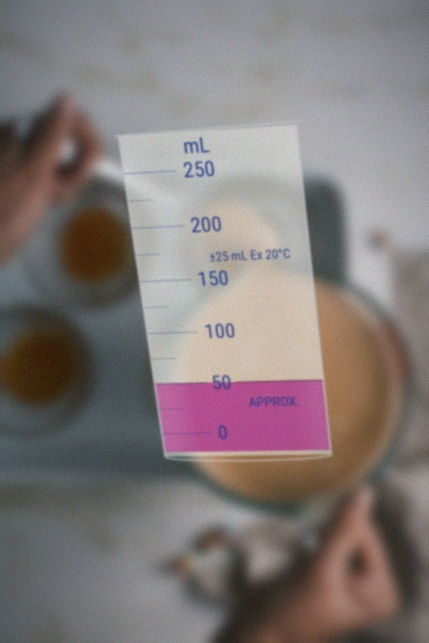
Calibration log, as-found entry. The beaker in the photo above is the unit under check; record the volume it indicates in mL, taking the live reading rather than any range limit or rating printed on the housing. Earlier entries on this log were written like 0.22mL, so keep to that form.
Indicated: 50mL
